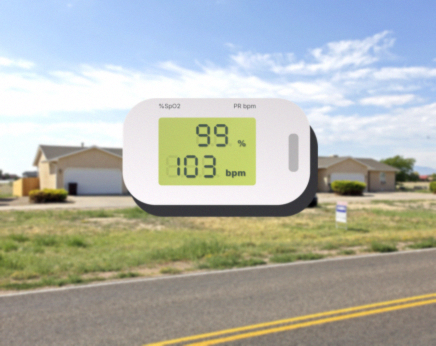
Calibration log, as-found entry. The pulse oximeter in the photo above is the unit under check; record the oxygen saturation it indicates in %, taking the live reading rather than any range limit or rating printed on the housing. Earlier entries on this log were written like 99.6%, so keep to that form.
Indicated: 99%
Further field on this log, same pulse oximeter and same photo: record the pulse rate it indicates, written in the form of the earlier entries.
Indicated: 103bpm
